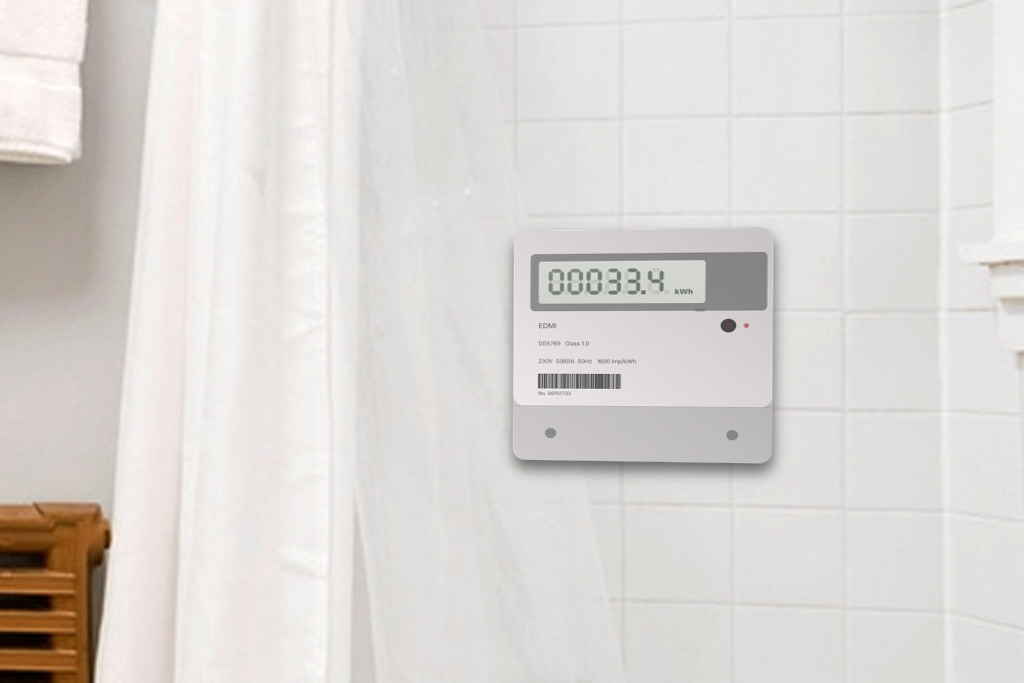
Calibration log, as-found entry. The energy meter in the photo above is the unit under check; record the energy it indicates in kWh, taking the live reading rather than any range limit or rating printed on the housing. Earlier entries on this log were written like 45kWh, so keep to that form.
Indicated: 33.4kWh
